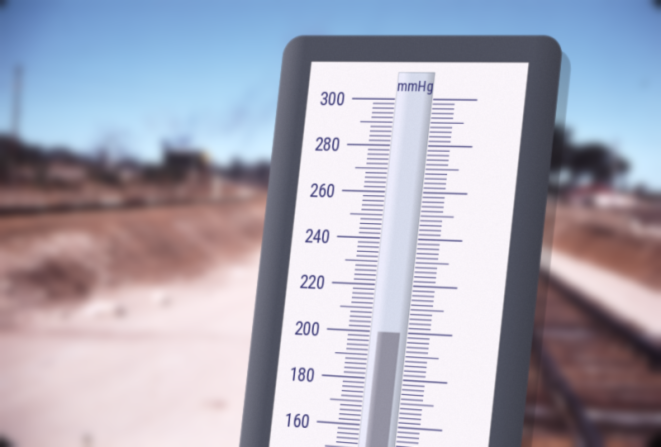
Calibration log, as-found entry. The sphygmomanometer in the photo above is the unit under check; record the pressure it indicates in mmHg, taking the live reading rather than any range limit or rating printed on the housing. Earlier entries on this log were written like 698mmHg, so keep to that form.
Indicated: 200mmHg
